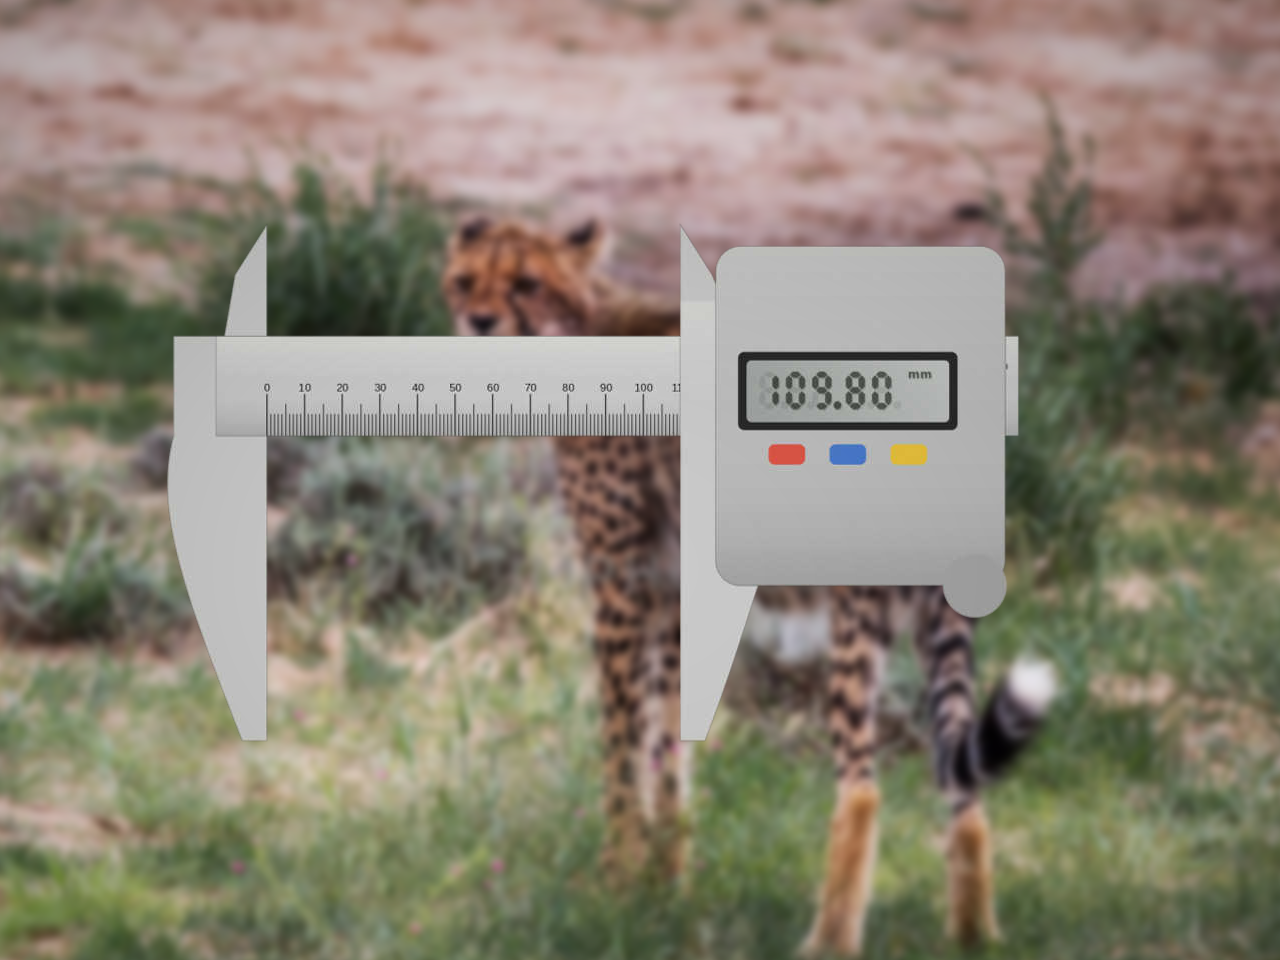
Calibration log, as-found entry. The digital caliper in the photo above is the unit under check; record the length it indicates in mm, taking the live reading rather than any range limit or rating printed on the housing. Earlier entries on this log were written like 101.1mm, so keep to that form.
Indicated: 109.80mm
